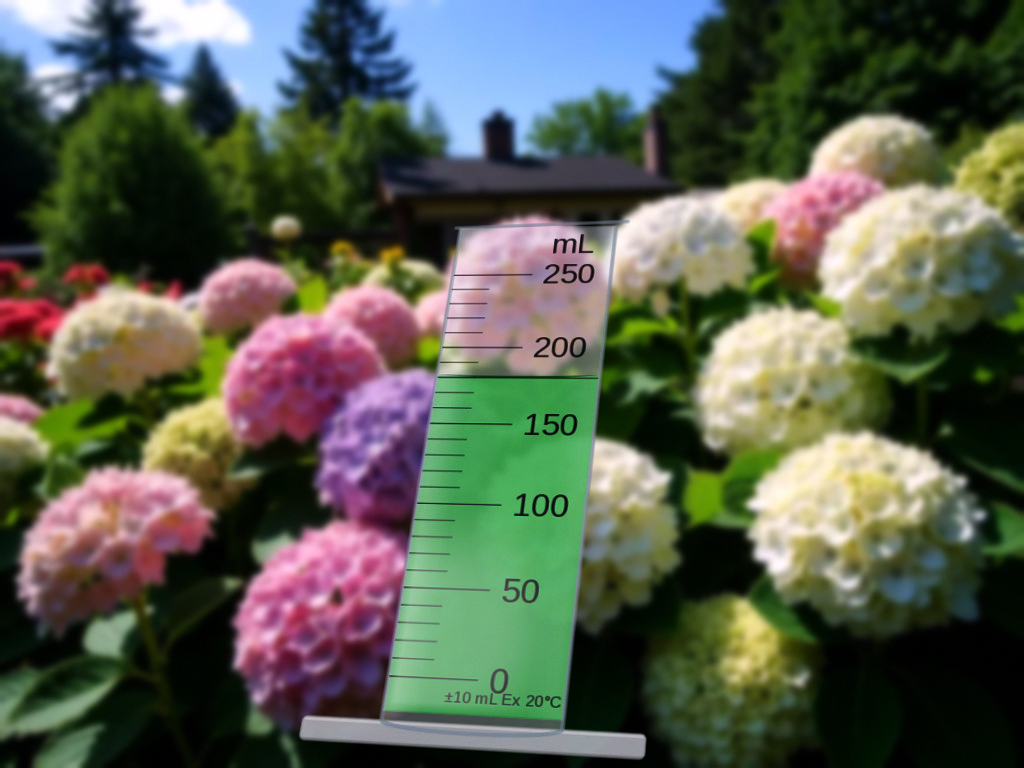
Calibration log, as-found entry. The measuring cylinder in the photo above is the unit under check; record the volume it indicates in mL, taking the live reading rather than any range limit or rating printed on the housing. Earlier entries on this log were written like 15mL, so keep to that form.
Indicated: 180mL
